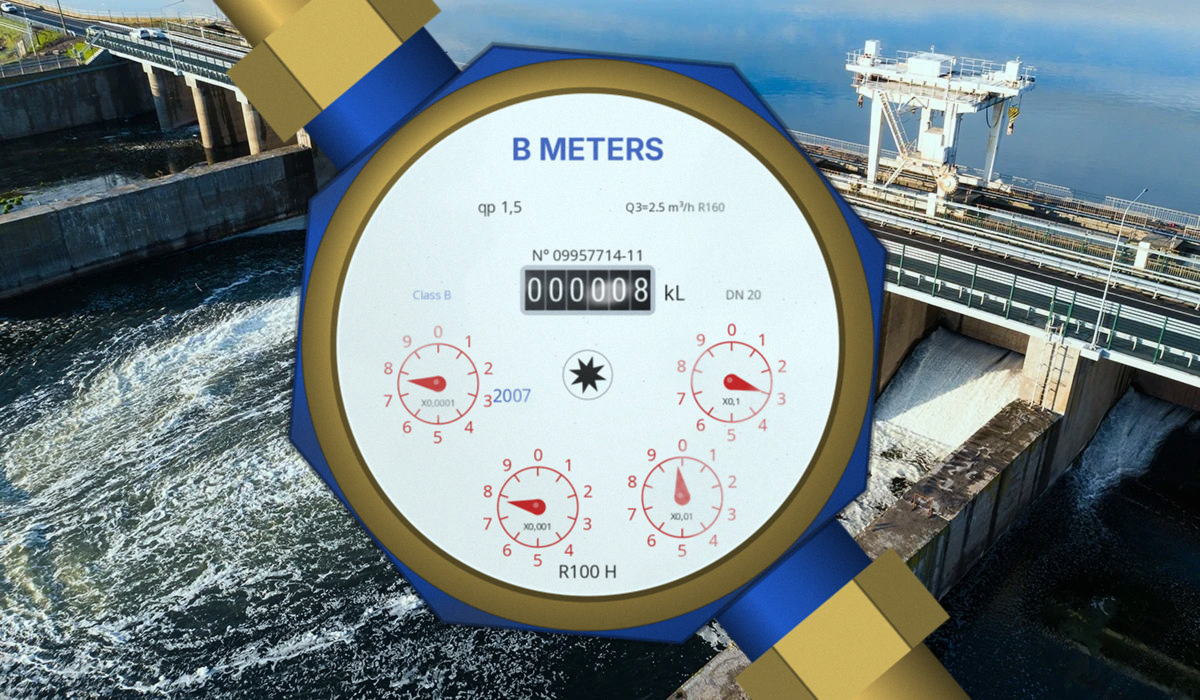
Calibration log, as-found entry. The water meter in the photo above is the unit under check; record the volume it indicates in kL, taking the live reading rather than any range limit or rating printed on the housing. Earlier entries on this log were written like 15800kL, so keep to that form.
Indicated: 8.2977kL
